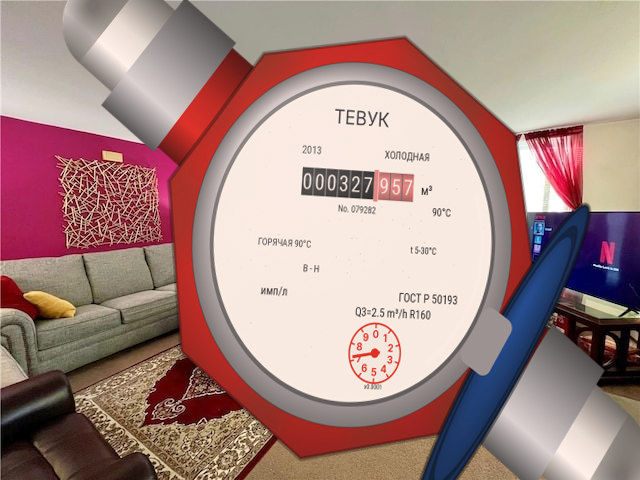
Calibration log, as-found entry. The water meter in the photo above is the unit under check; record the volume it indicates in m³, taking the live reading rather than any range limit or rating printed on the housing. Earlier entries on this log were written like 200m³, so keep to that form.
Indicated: 327.9577m³
